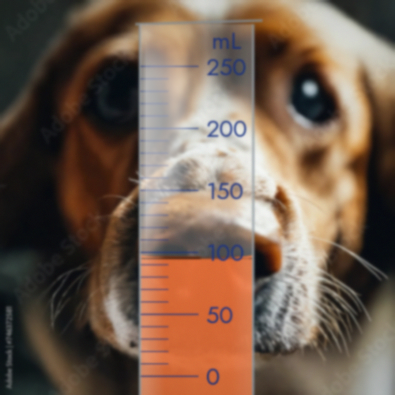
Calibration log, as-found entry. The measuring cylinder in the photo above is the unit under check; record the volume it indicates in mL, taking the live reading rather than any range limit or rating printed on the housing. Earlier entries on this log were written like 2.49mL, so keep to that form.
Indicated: 95mL
